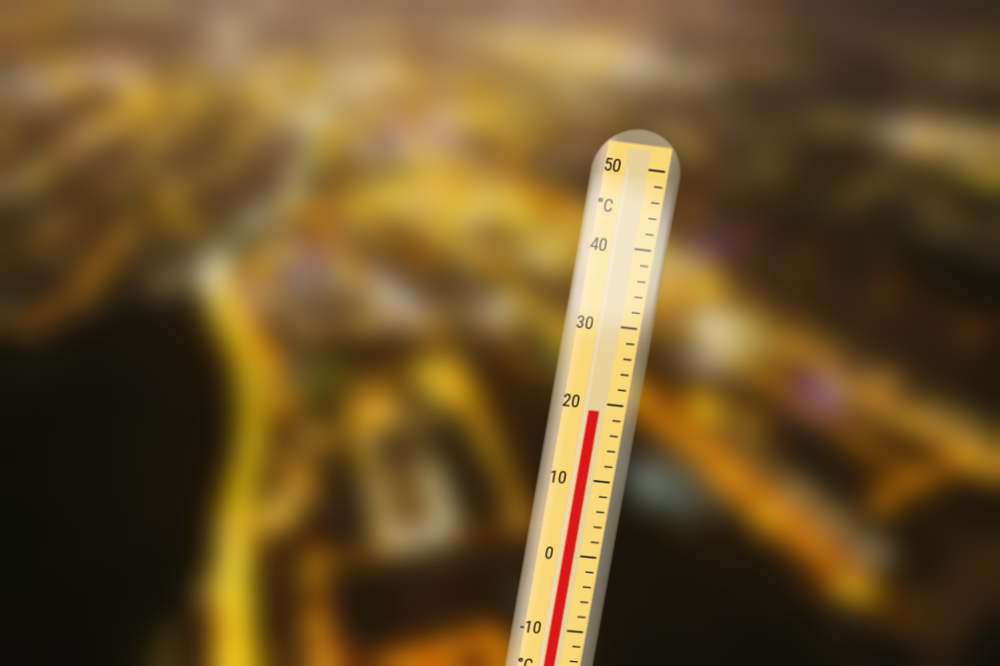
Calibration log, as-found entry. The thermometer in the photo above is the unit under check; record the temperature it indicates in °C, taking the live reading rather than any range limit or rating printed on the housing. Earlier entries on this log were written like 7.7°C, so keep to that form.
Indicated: 19°C
